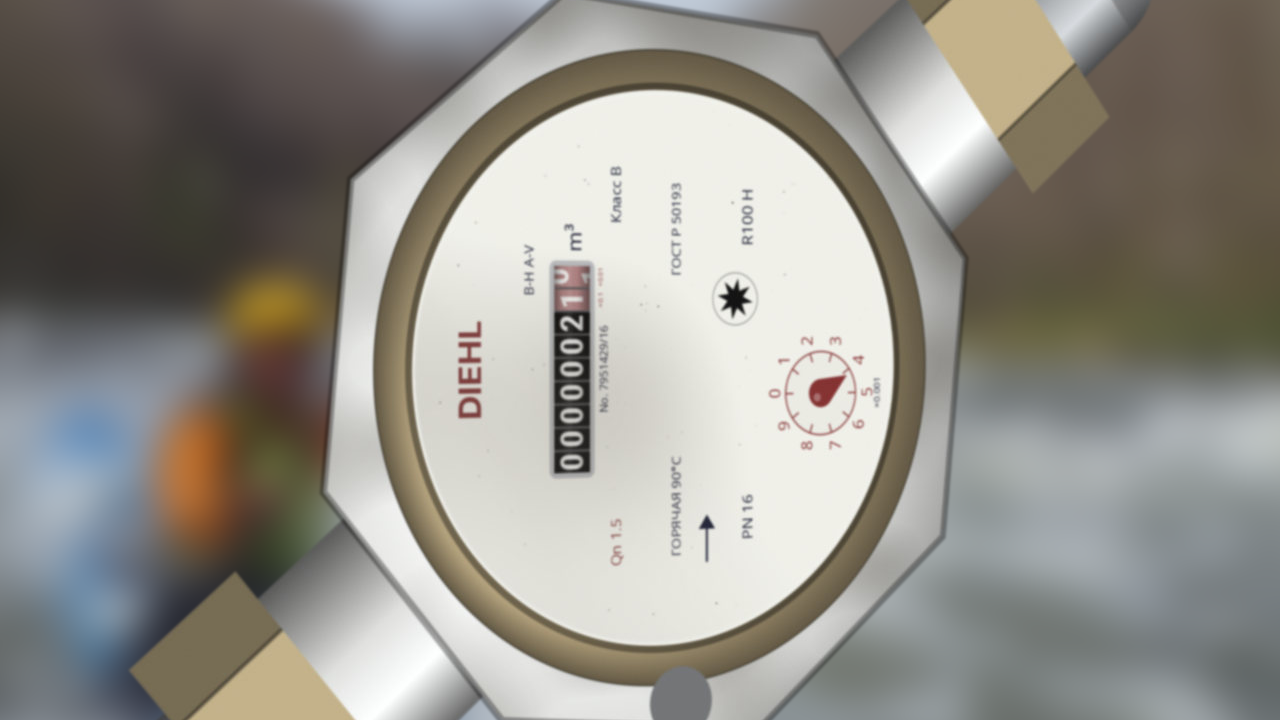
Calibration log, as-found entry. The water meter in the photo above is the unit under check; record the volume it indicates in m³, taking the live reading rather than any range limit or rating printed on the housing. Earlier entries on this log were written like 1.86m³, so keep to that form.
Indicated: 2.104m³
